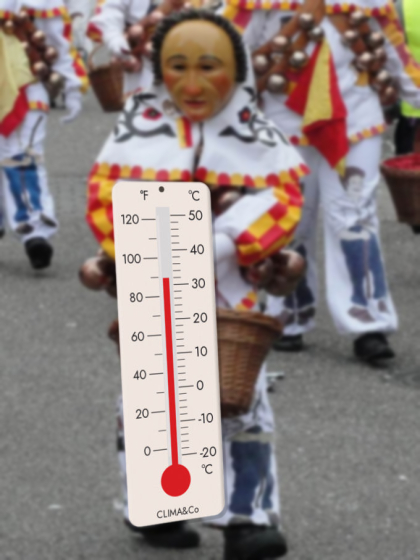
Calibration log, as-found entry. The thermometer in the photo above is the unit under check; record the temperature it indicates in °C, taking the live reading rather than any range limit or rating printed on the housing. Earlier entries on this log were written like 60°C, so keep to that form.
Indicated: 32°C
